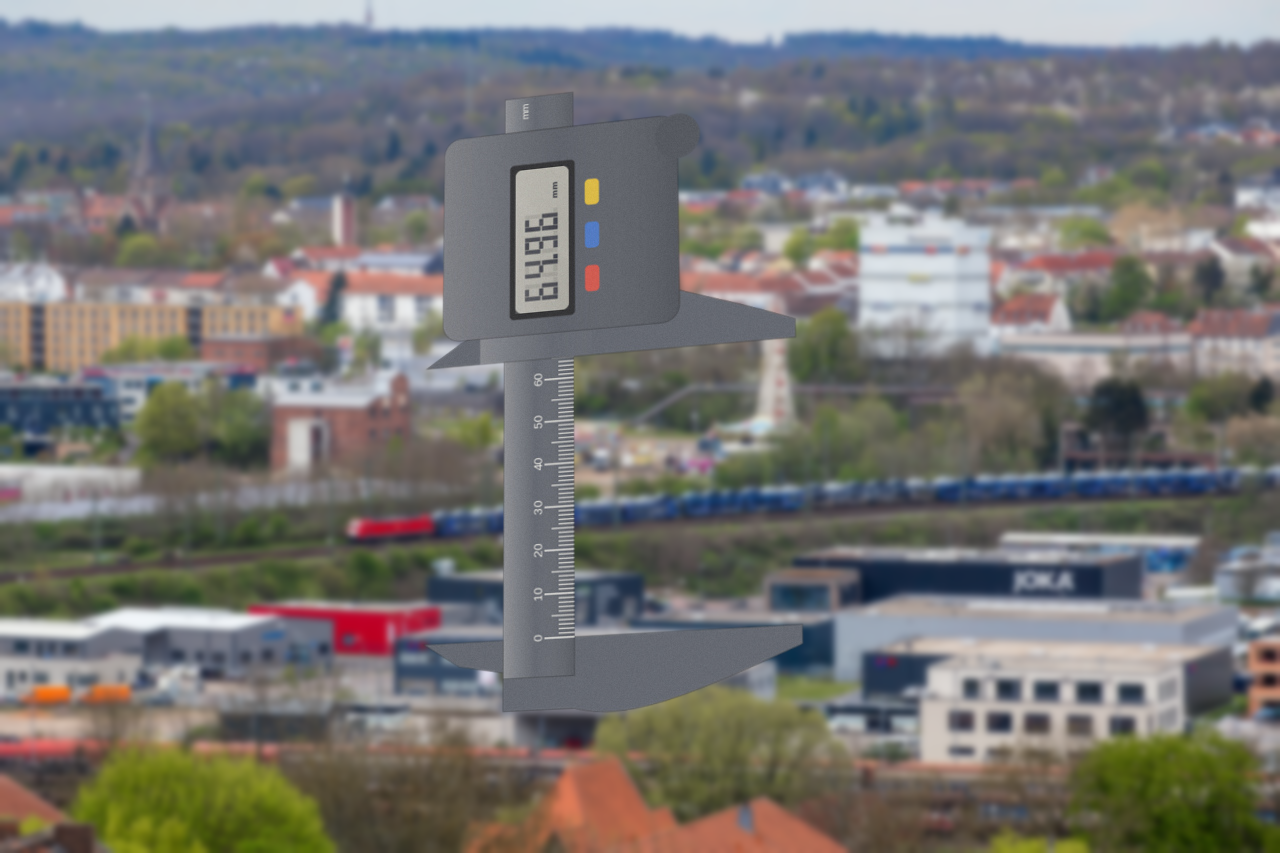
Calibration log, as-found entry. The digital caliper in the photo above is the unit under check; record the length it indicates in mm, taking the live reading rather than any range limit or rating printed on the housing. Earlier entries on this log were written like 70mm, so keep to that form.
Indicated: 64.96mm
